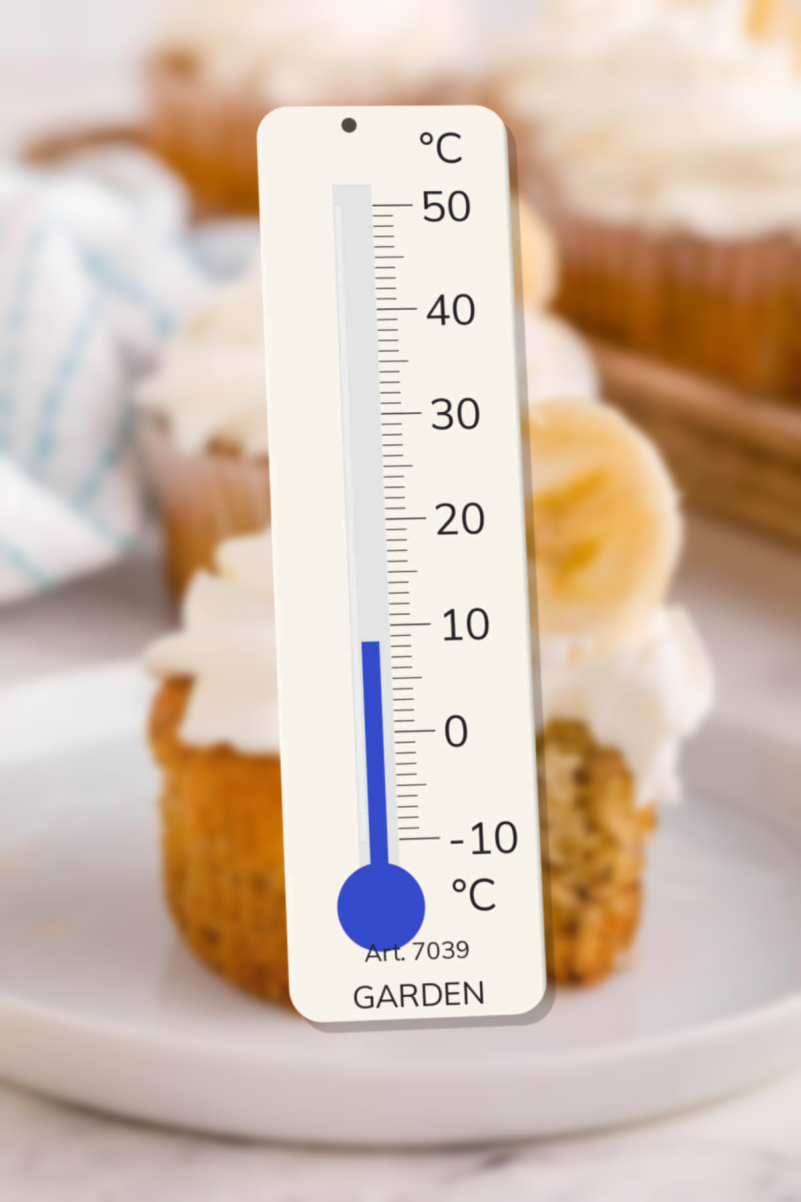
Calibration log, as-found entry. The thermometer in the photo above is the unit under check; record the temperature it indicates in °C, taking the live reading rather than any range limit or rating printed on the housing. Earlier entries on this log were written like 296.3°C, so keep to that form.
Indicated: 8.5°C
